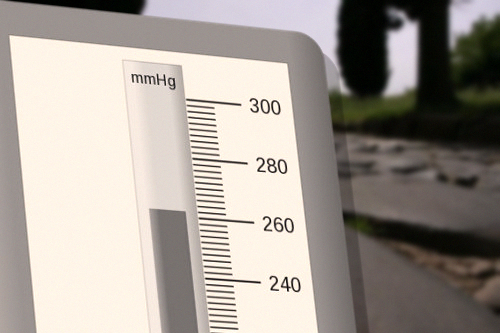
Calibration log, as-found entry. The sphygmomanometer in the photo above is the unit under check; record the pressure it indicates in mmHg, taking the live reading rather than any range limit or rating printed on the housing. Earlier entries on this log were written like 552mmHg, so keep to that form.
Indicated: 262mmHg
